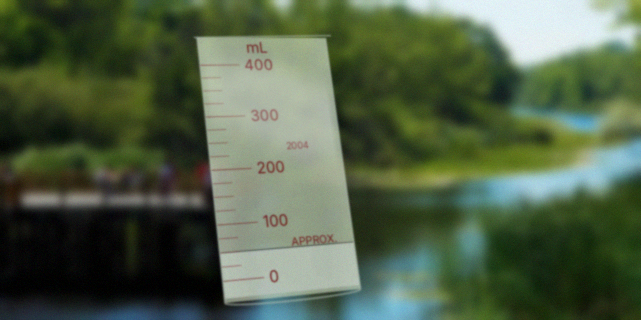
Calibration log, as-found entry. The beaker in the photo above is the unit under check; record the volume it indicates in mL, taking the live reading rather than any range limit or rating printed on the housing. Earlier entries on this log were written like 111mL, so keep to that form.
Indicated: 50mL
